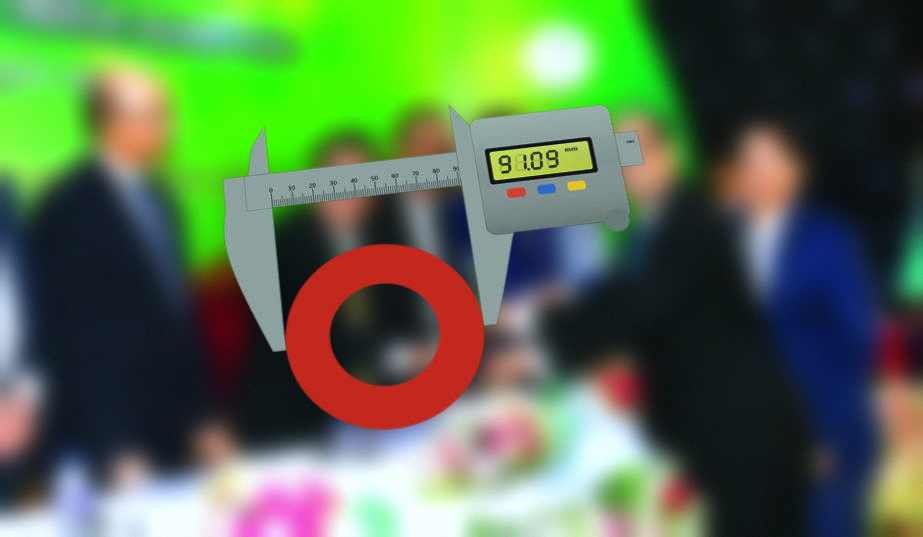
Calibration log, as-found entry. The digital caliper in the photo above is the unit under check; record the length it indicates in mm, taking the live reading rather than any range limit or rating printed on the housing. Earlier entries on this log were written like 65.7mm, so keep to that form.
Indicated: 91.09mm
